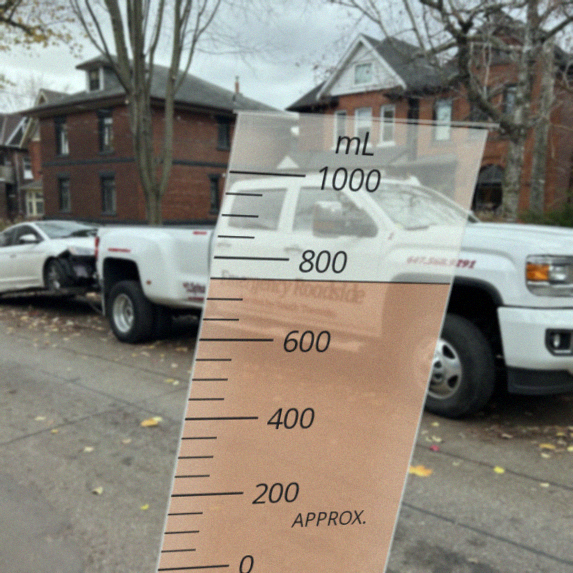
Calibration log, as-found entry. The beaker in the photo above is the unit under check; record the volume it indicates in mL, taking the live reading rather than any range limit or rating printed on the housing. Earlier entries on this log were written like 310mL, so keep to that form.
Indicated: 750mL
